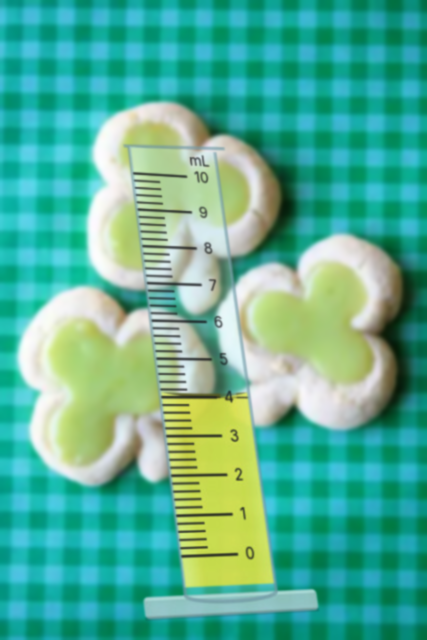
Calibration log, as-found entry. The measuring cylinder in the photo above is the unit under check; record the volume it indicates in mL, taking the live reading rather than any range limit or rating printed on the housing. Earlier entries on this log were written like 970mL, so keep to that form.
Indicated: 4mL
